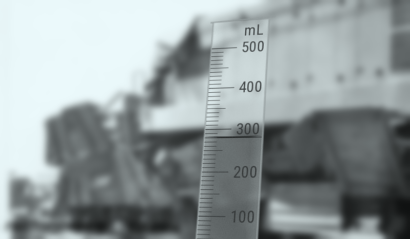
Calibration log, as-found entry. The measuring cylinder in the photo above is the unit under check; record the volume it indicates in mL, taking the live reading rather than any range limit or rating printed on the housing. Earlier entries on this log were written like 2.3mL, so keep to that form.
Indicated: 280mL
